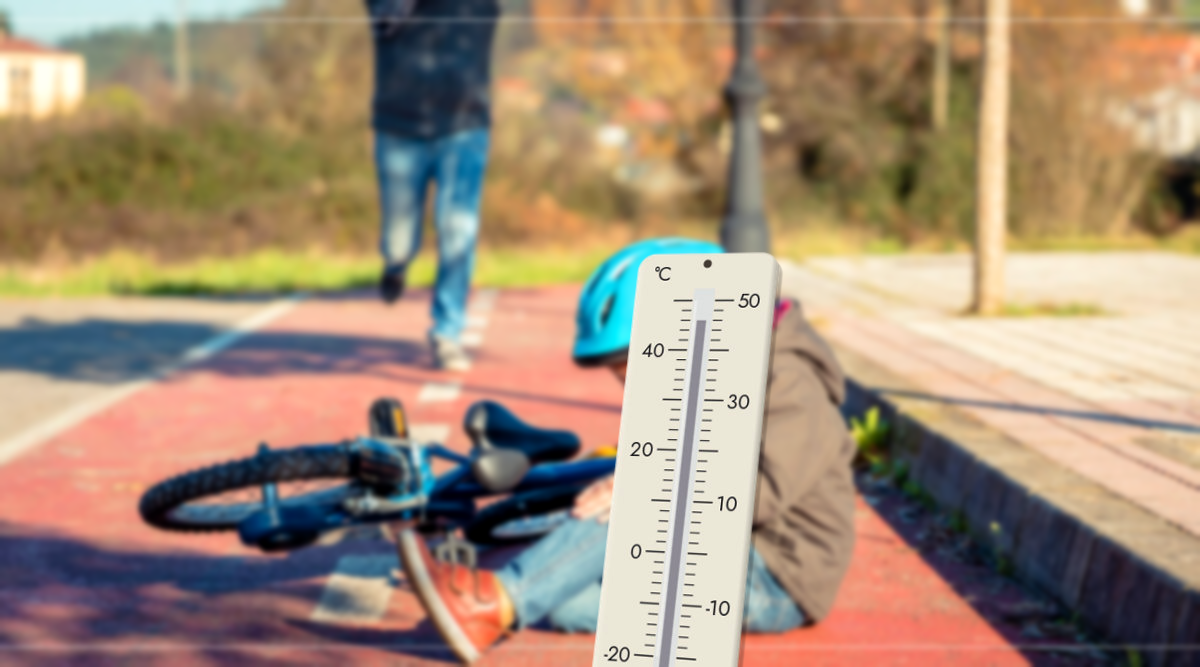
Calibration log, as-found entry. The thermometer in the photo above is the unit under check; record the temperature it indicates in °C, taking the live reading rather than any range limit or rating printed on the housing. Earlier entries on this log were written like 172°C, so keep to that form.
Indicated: 46°C
